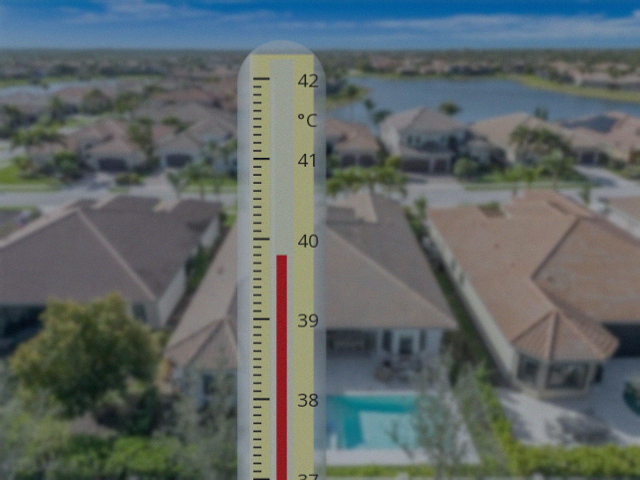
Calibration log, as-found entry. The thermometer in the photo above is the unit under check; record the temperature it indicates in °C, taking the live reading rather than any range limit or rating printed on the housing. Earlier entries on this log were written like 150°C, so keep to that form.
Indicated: 39.8°C
